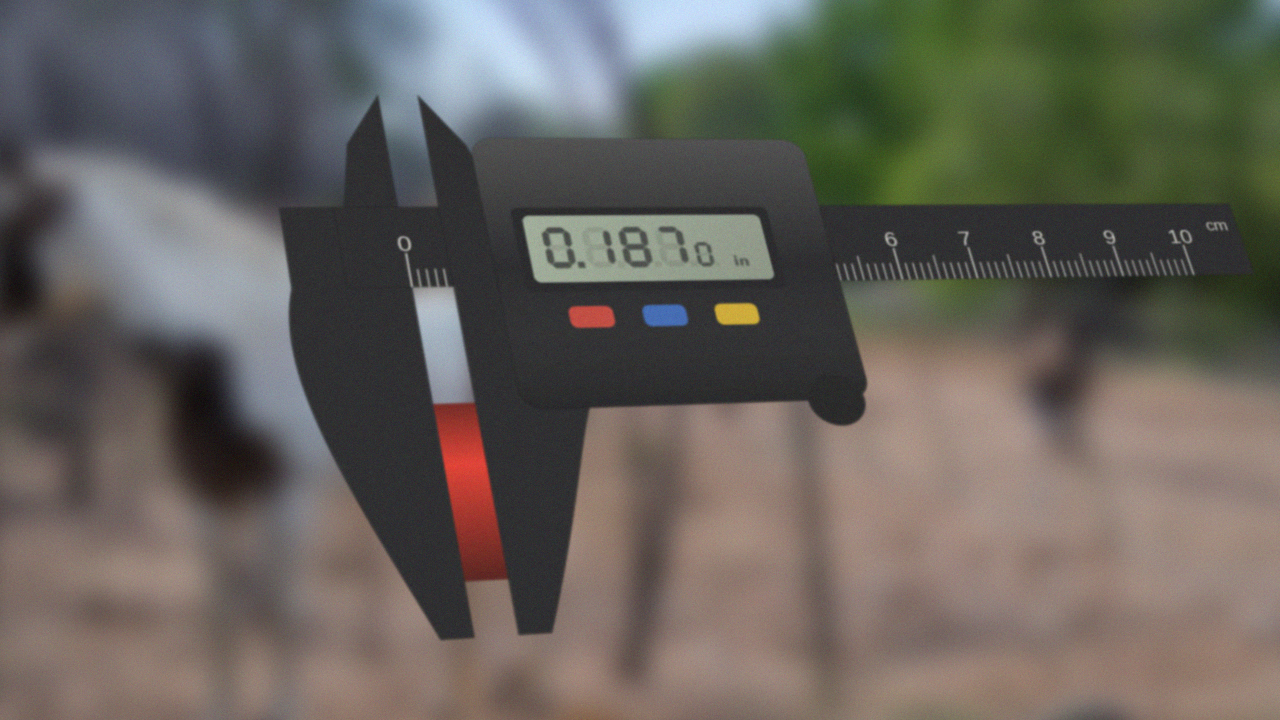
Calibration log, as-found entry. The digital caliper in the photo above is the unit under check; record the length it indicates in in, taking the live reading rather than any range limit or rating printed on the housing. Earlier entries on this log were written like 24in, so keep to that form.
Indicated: 0.1870in
